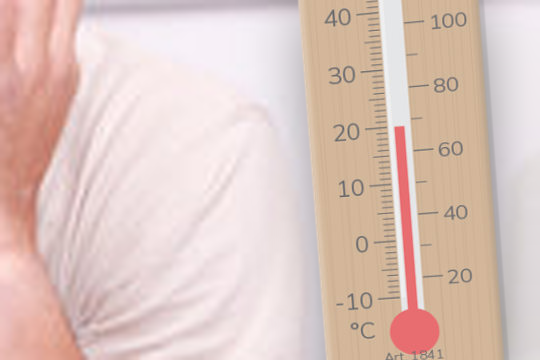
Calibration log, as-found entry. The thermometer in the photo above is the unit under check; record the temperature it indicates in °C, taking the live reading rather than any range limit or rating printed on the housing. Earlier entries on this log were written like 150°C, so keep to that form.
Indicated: 20°C
